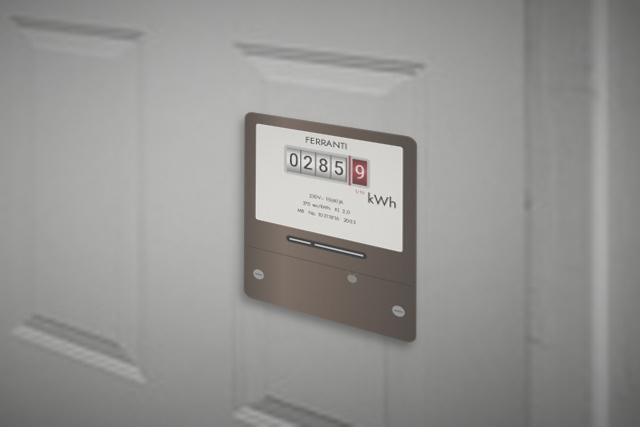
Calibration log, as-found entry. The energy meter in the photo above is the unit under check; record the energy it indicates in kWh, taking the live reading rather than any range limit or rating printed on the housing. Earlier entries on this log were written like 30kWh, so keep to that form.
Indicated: 285.9kWh
